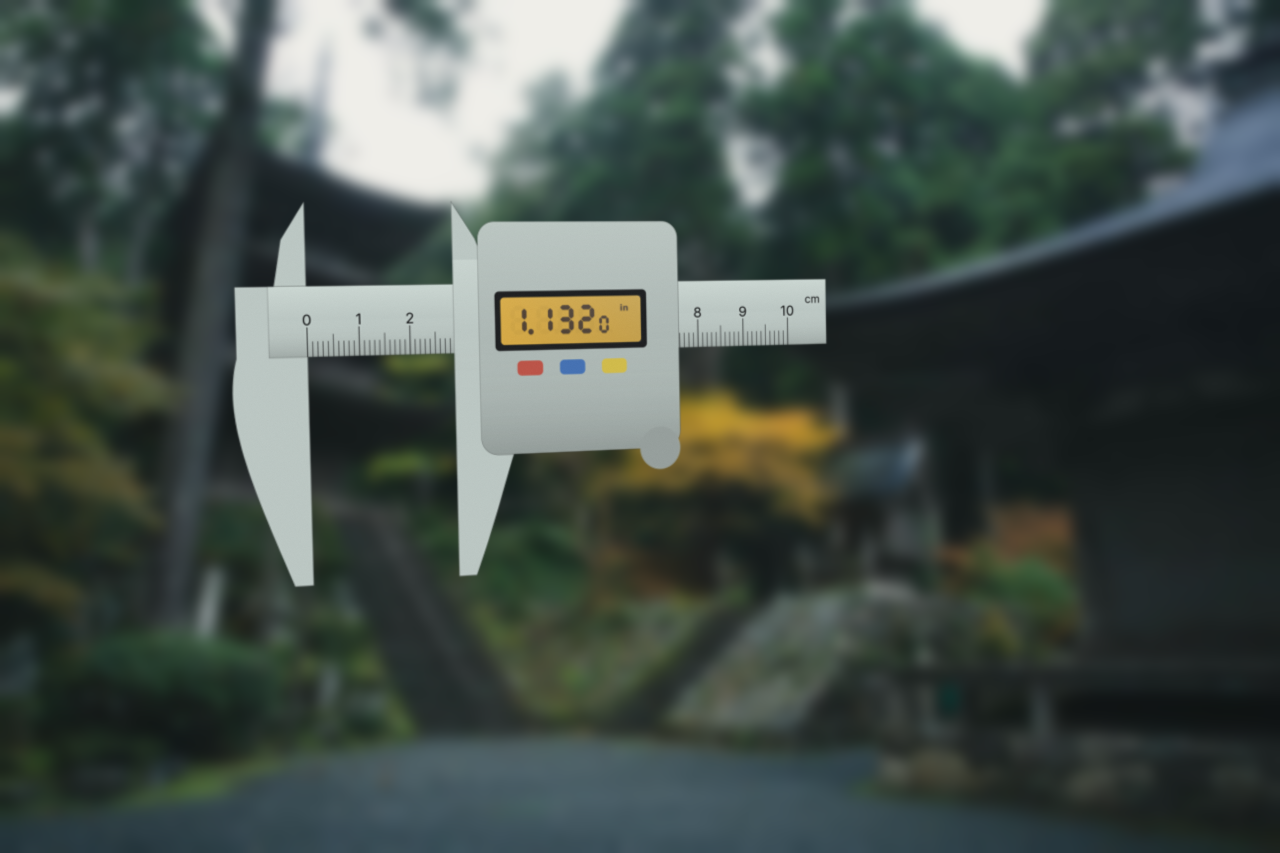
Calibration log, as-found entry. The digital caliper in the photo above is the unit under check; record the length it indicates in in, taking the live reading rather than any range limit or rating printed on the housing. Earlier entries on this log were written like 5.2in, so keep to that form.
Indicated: 1.1320in
